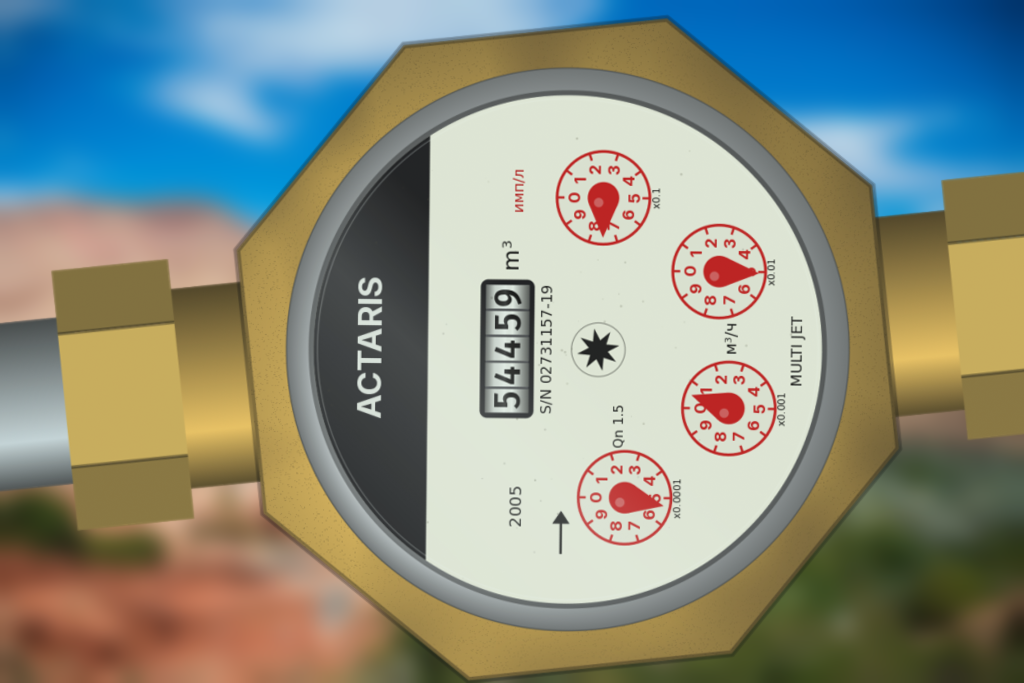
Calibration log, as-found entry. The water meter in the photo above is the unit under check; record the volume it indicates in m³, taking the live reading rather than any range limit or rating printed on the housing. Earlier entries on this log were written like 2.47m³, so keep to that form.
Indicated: 54459.7505m³
